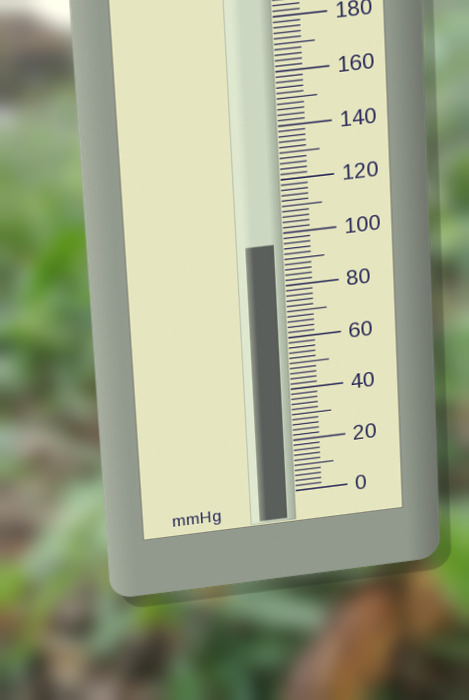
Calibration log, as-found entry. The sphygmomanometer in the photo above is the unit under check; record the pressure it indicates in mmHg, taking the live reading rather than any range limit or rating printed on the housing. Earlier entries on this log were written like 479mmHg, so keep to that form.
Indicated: 96mmHg
